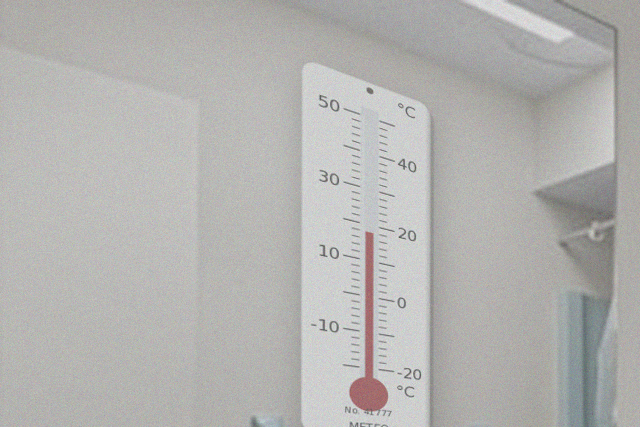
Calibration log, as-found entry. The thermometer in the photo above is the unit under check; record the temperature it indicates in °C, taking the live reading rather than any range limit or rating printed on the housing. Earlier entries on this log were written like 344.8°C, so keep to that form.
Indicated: 18°C
